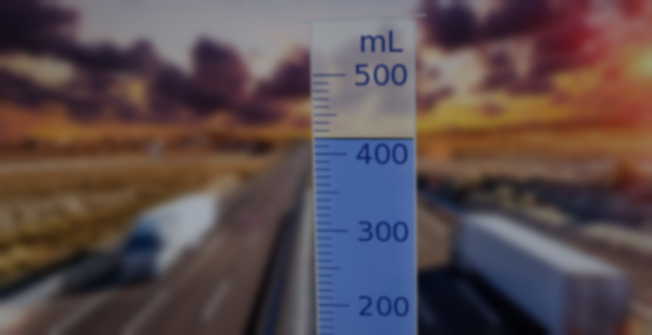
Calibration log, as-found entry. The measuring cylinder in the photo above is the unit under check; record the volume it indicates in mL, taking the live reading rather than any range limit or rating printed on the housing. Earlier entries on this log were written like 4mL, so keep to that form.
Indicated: 420mL
